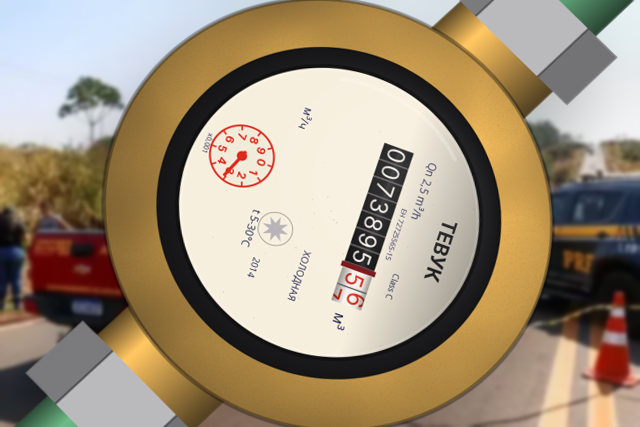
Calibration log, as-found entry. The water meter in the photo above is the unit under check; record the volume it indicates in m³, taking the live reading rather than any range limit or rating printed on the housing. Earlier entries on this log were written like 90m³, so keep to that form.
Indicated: 73895.563m³
